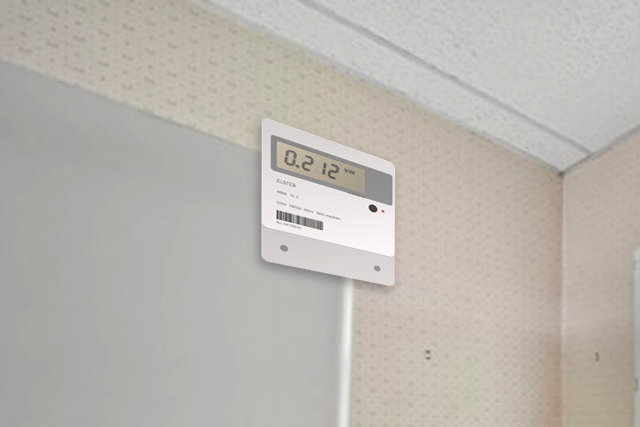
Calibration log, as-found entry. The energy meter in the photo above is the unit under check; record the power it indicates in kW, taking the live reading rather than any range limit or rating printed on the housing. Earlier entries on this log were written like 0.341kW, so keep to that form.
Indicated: 0.212kW
